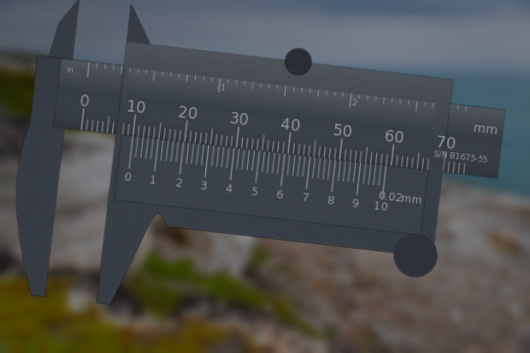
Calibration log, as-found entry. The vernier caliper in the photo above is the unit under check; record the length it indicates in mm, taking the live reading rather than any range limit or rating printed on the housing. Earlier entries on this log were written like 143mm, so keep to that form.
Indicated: 10.0mm
